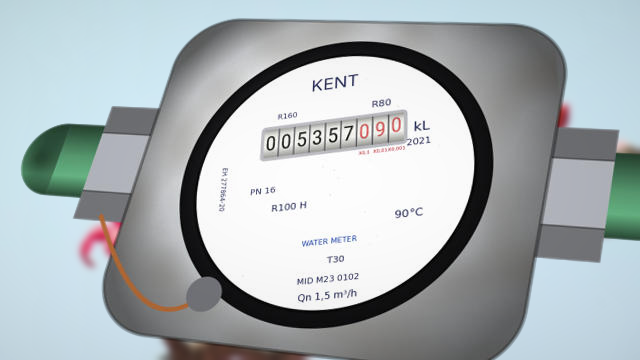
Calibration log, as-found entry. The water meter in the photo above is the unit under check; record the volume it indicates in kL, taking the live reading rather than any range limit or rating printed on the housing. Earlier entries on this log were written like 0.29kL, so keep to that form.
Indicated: 5357.090kL
